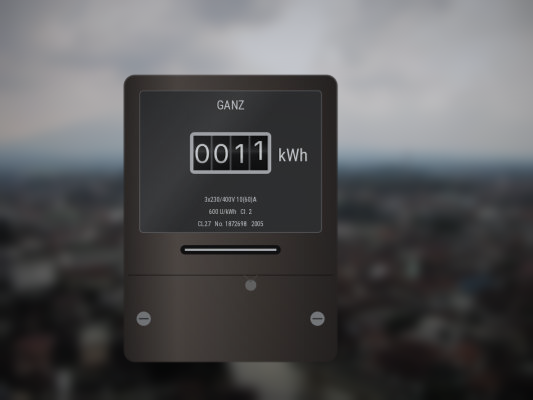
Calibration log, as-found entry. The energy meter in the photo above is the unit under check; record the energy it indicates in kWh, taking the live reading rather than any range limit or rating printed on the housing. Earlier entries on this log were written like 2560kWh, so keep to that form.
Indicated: 11kWh
